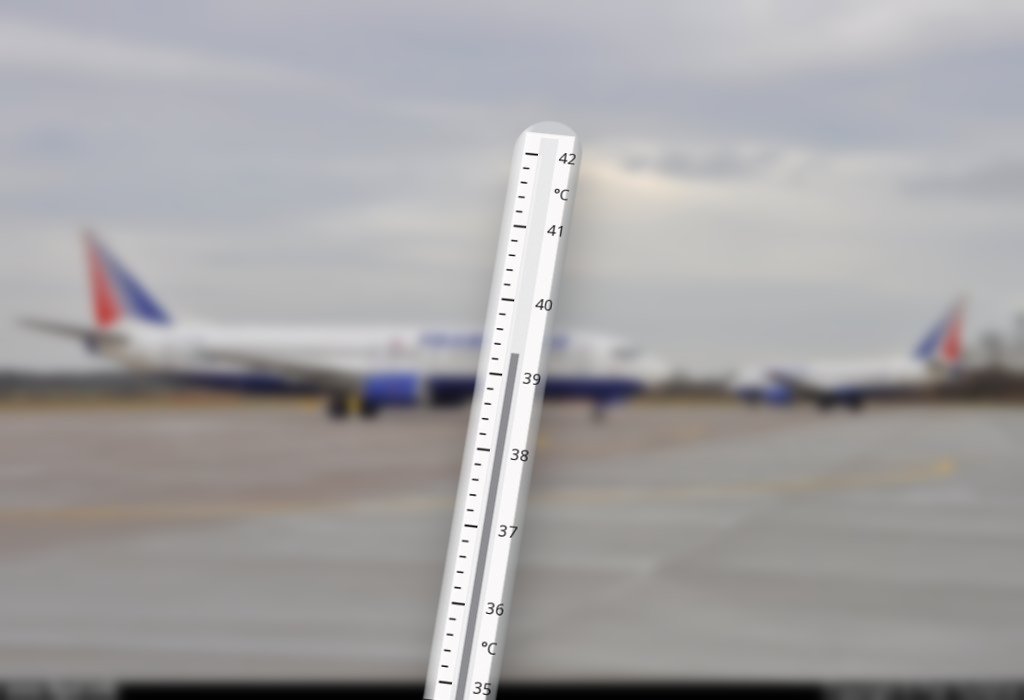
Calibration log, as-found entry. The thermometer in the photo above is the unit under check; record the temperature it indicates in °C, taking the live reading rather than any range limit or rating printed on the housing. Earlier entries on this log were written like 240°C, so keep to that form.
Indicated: 39.3°C
